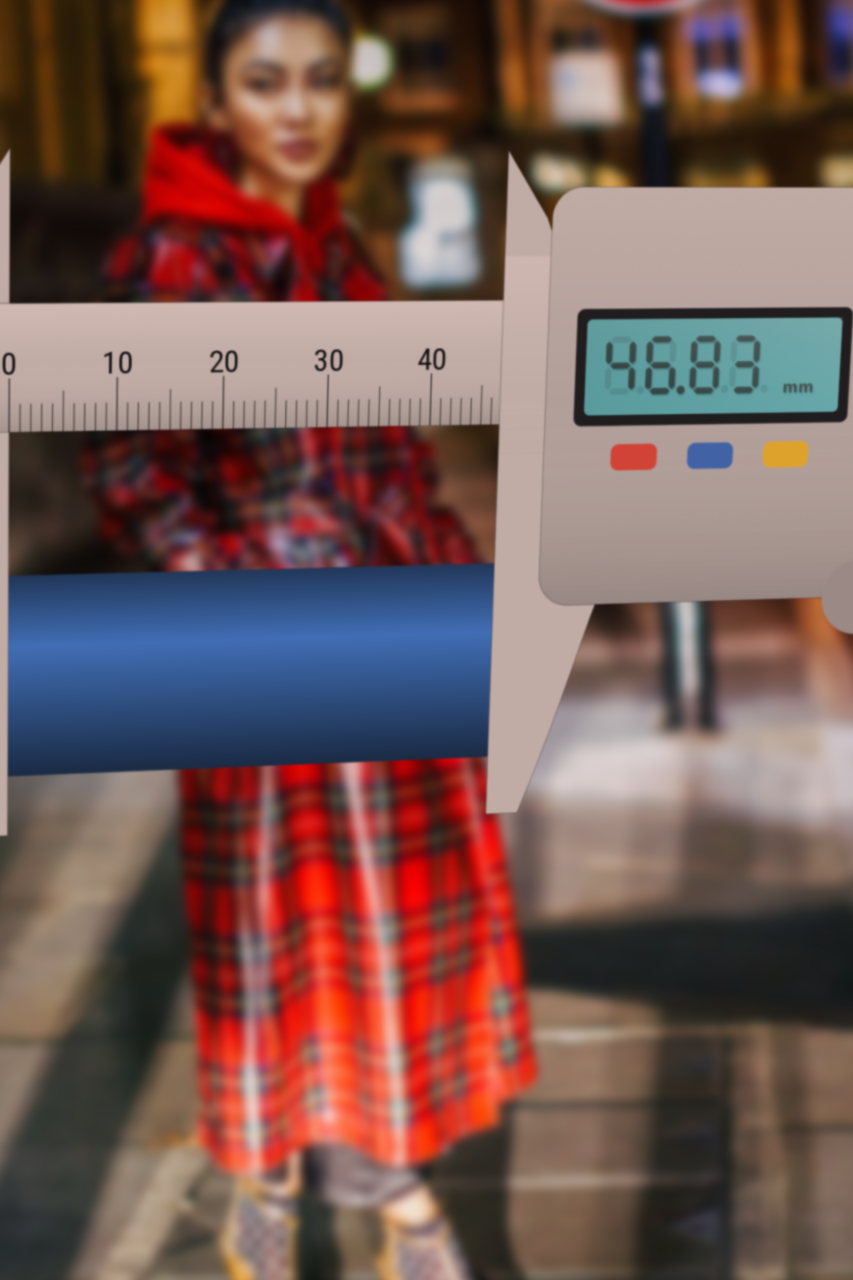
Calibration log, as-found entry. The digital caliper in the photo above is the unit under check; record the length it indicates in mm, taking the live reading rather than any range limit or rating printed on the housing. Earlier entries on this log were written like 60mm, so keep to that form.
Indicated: 46.83mm
